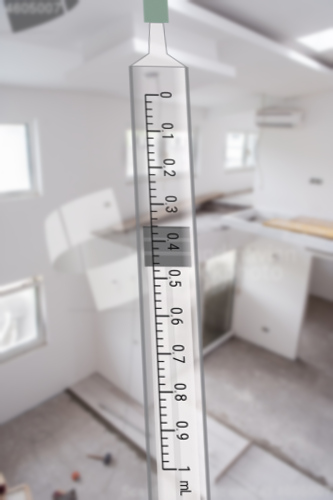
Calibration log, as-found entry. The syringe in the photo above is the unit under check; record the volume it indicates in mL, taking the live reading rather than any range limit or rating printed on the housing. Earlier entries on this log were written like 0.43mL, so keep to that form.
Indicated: 0.36mL
